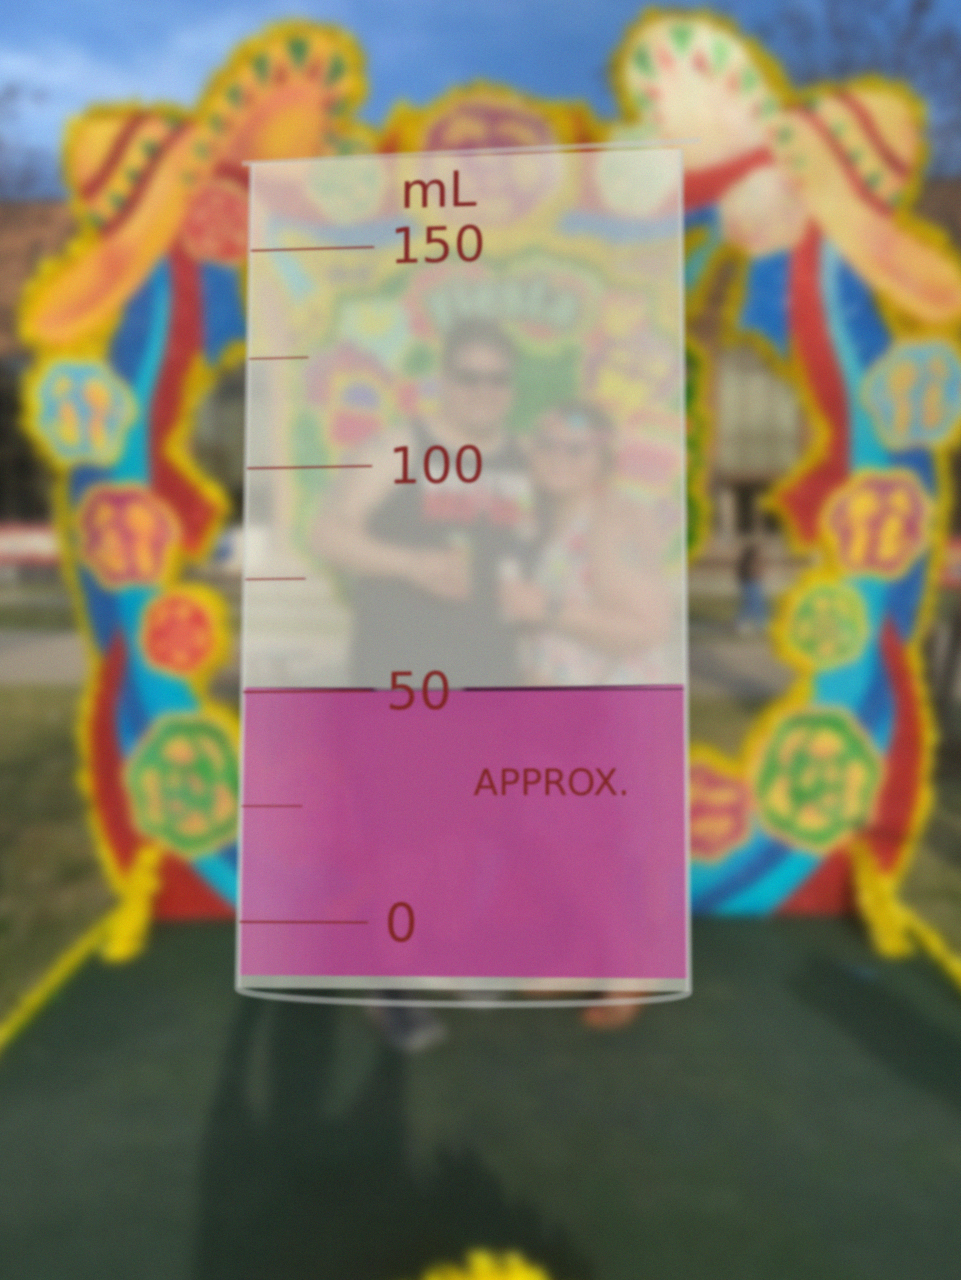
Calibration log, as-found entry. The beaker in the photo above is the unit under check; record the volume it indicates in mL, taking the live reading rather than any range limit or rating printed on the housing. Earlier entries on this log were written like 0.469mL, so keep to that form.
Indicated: 50mL
